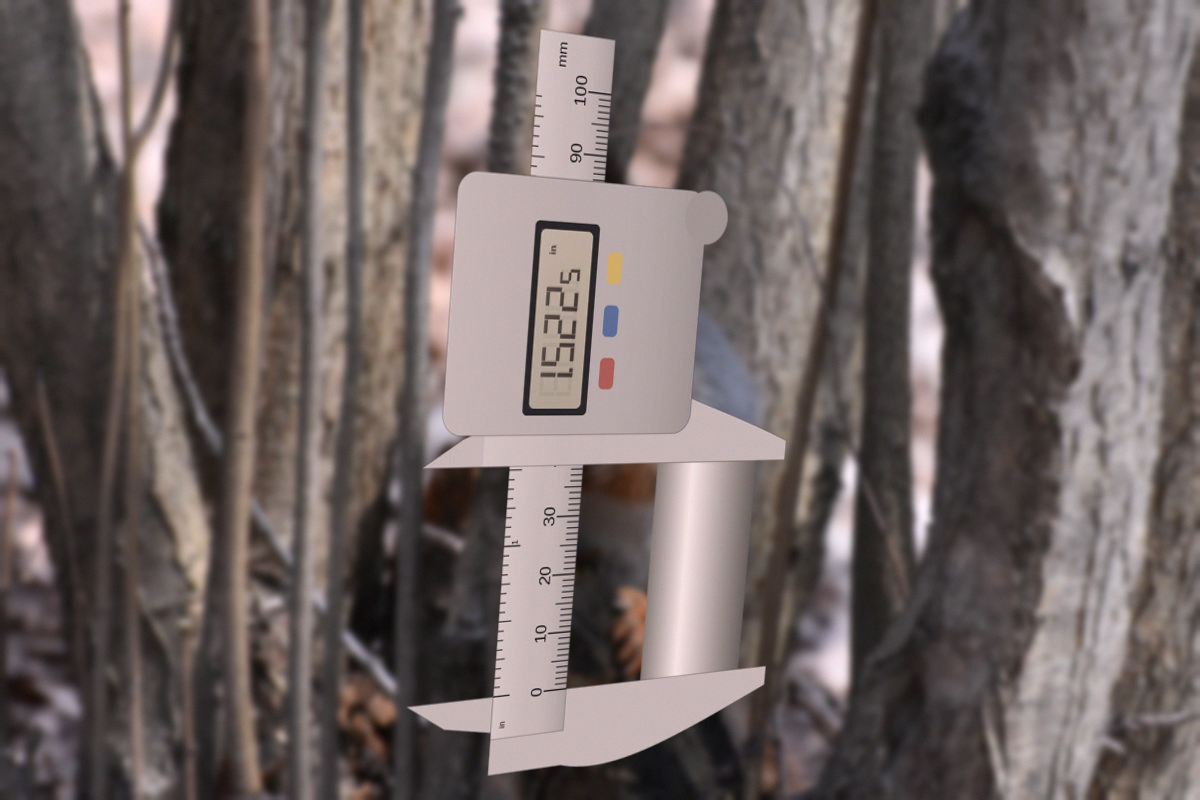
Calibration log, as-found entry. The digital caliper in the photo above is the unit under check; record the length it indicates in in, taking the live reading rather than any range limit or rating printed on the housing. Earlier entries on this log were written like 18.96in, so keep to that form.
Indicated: 1.5225in
